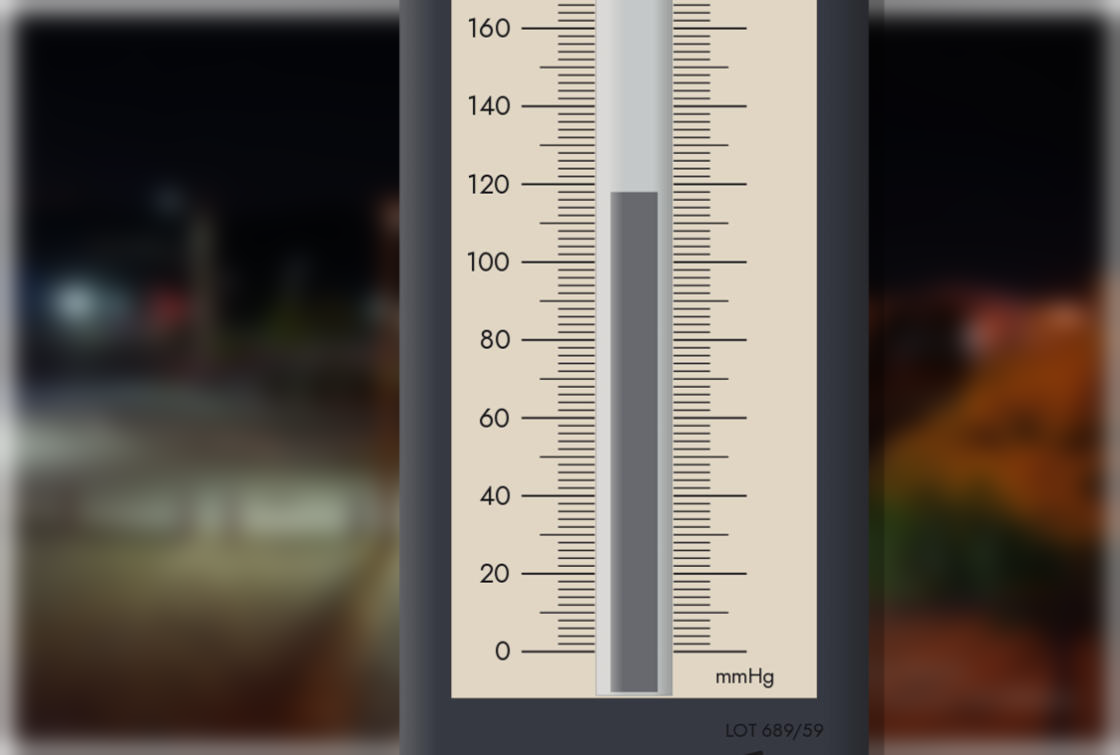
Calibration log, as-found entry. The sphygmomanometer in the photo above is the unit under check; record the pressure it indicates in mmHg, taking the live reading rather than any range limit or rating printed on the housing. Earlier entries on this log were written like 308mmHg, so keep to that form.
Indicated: 118mmHg
